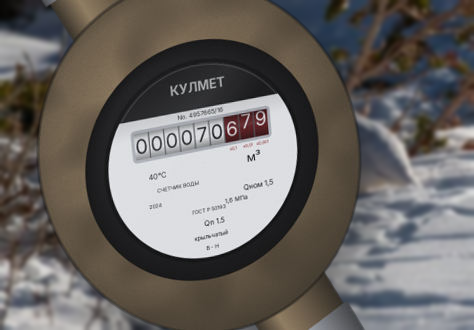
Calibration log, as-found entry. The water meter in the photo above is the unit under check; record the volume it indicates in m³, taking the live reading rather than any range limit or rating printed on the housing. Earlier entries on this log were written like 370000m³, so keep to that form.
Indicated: 70.679m³
